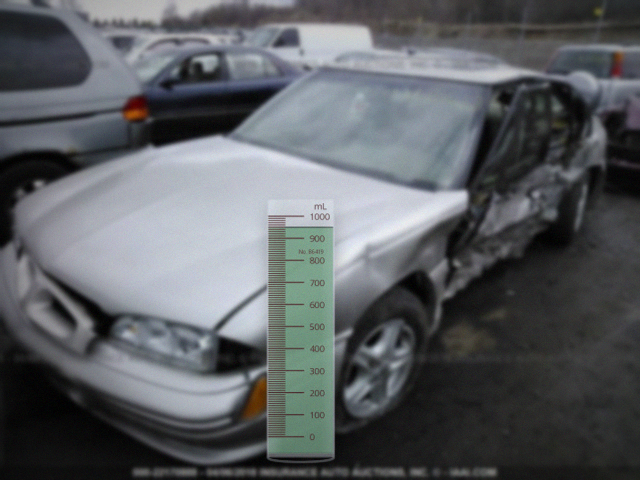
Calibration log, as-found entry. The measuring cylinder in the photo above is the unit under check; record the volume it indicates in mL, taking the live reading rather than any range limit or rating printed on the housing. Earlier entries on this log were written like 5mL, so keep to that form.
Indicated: 950mL
